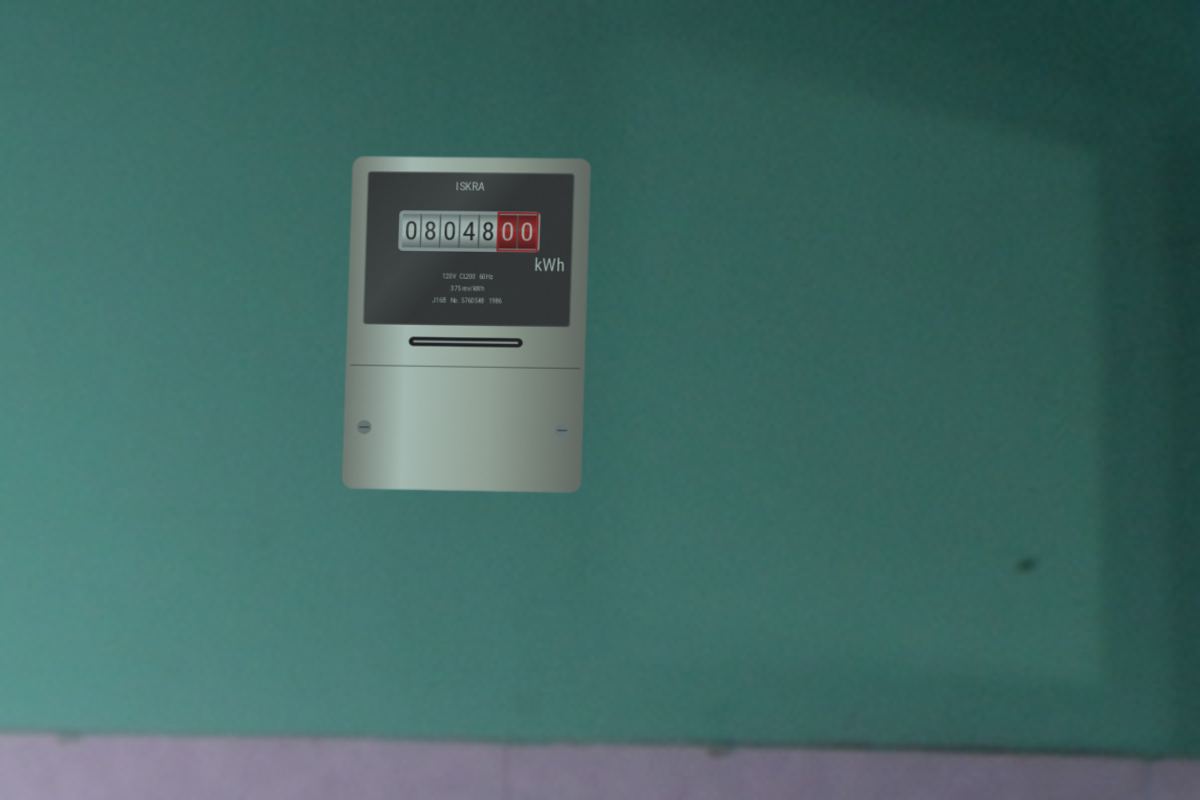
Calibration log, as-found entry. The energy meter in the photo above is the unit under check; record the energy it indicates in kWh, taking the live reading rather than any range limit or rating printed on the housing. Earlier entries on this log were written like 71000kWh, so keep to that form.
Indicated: 8048.00kWh
